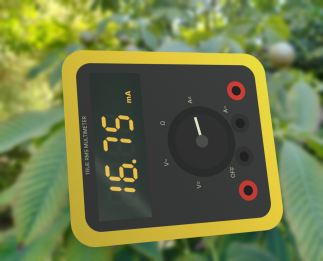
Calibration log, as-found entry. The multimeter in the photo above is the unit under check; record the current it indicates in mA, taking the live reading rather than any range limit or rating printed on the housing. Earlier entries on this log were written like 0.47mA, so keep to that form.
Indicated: 16.75mA
